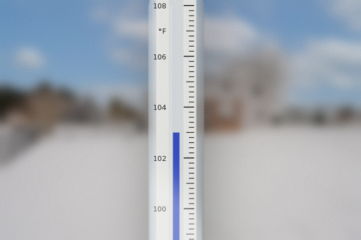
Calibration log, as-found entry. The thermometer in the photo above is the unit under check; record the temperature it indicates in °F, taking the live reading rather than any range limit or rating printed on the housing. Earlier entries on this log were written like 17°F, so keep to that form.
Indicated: 103°F
